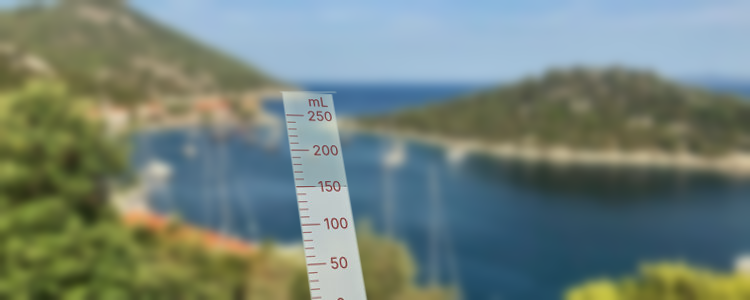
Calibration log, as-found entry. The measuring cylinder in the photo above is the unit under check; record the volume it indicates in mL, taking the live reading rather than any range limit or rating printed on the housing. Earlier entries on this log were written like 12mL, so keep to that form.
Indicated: 150mL
